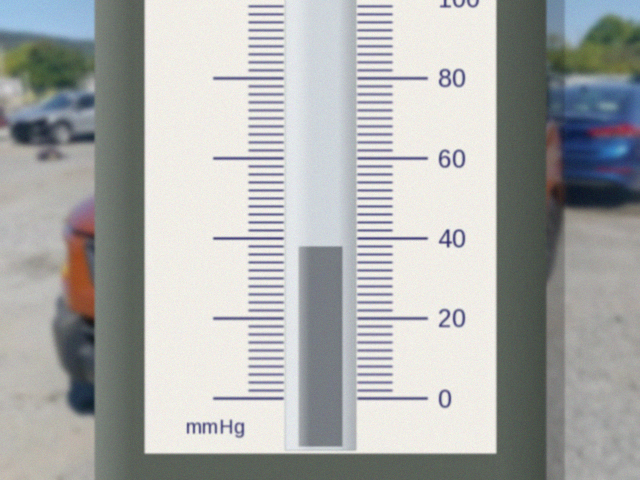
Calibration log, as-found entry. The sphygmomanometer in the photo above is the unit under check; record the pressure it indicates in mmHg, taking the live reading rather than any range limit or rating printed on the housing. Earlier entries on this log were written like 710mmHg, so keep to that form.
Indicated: 38mmHg
